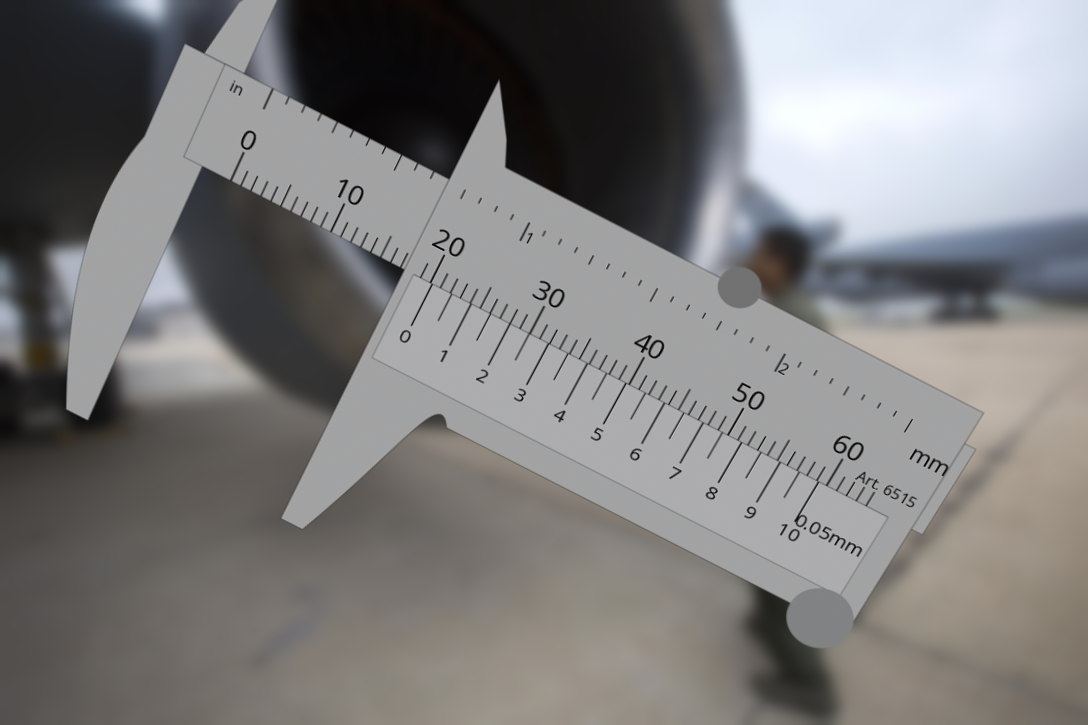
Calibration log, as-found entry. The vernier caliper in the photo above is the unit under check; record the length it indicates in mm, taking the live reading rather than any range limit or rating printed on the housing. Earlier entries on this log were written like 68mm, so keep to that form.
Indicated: 20.2mm
